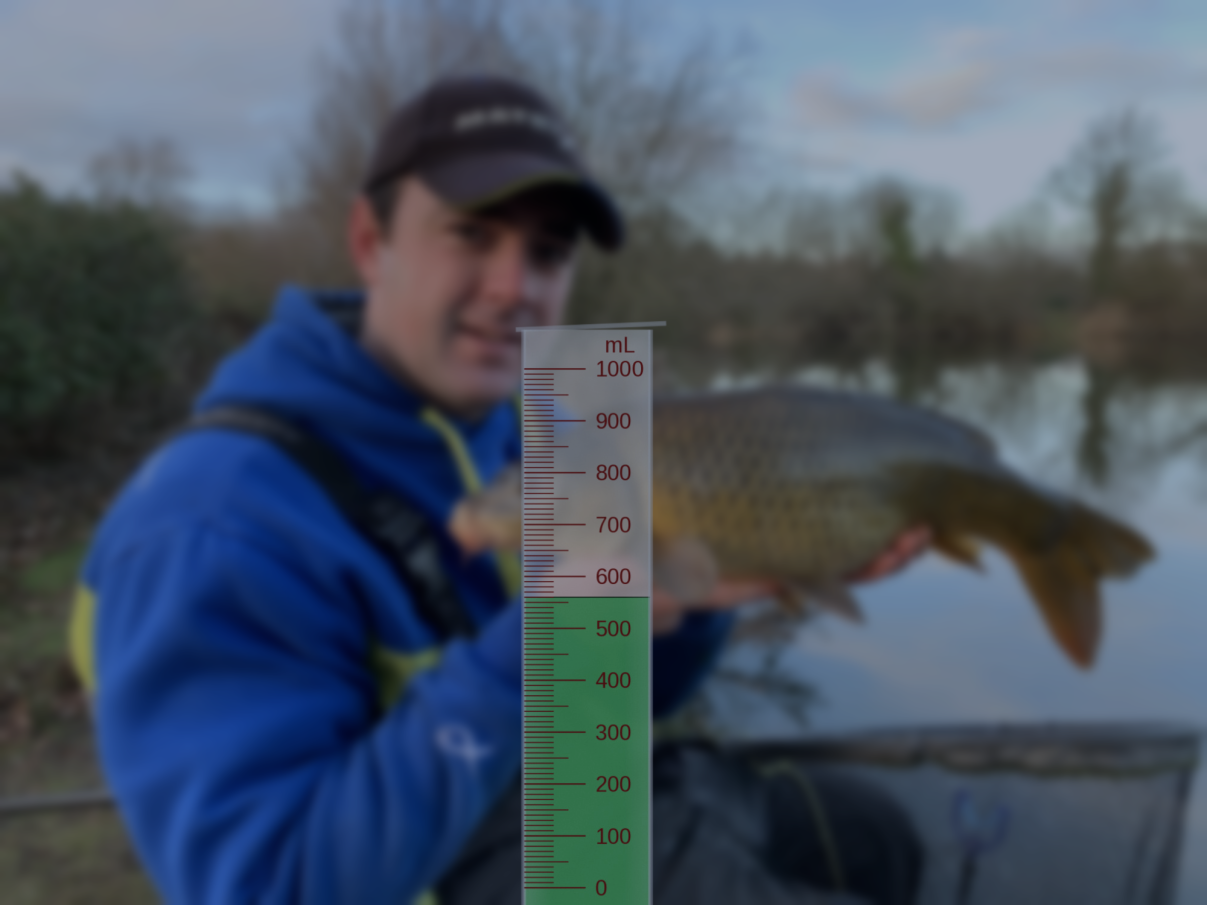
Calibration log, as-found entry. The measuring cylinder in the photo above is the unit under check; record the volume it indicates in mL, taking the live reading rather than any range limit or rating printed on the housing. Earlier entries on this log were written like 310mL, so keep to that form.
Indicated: 560mL
